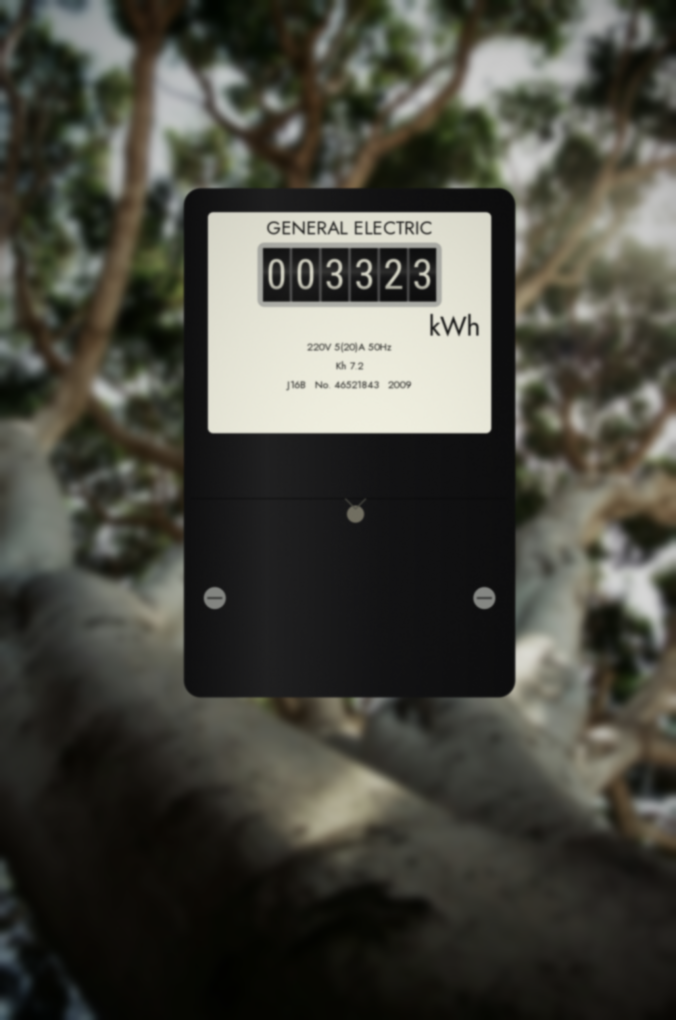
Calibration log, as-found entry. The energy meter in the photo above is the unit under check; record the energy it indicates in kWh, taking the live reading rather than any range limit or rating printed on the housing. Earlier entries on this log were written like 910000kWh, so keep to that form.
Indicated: 3323kWh
